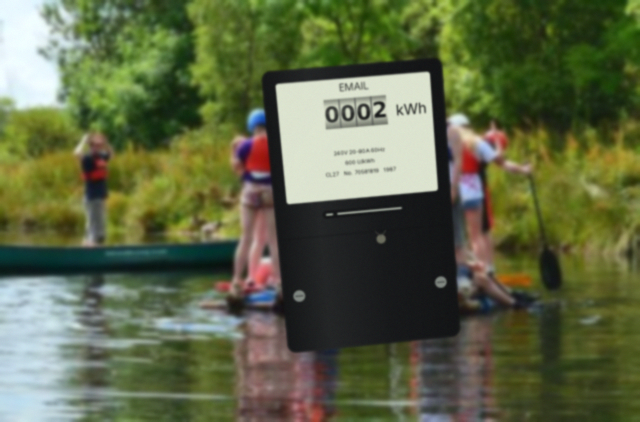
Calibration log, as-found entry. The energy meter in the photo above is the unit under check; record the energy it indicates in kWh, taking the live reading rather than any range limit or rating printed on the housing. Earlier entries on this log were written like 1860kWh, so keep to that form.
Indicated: 2kWh
